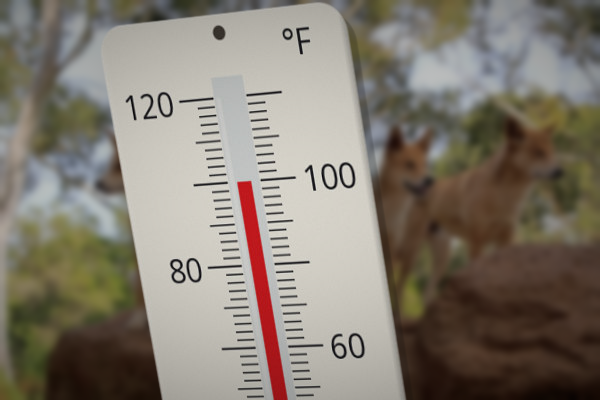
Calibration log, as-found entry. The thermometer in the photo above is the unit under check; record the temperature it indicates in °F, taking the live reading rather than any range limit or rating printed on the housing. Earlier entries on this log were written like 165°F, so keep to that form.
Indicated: 100°F
